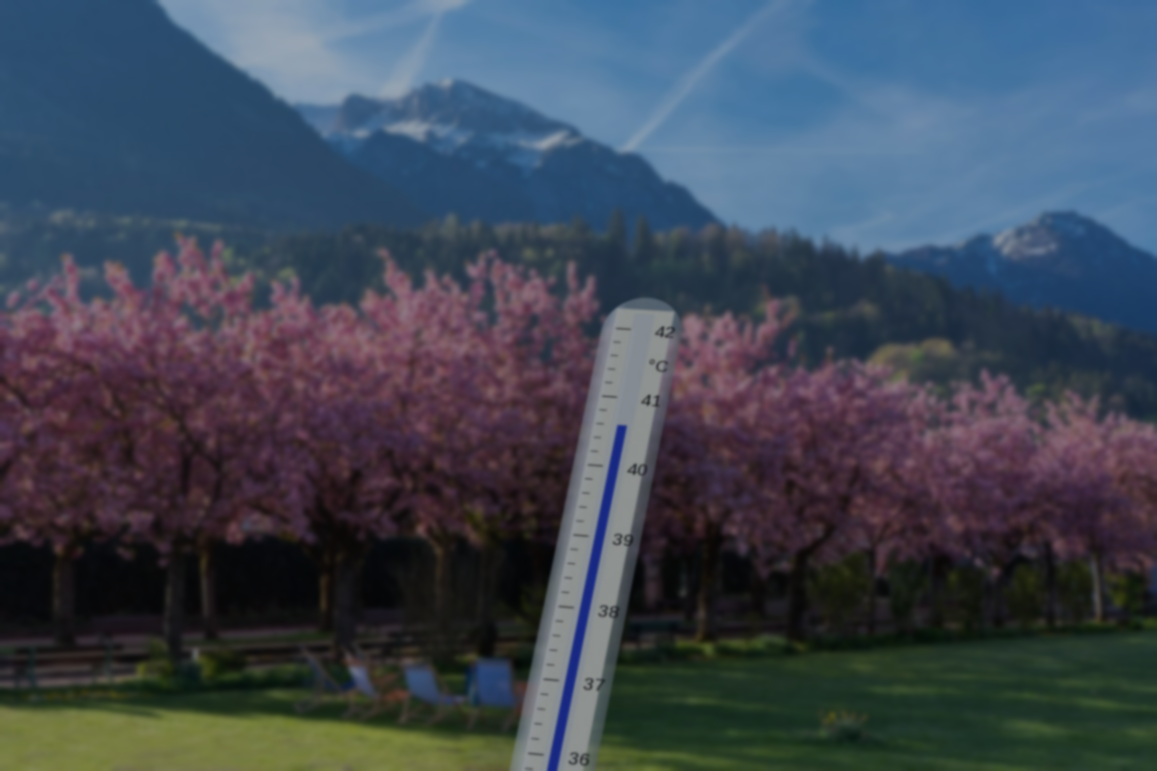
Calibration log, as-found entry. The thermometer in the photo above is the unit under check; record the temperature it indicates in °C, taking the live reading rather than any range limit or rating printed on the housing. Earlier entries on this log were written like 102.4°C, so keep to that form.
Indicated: 40.6°C
